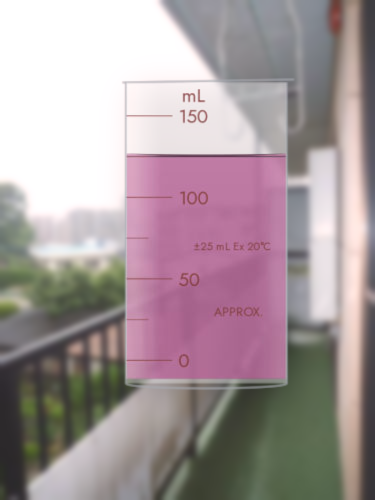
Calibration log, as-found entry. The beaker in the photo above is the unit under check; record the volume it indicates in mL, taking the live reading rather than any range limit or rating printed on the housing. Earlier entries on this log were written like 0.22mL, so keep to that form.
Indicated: 125mL
